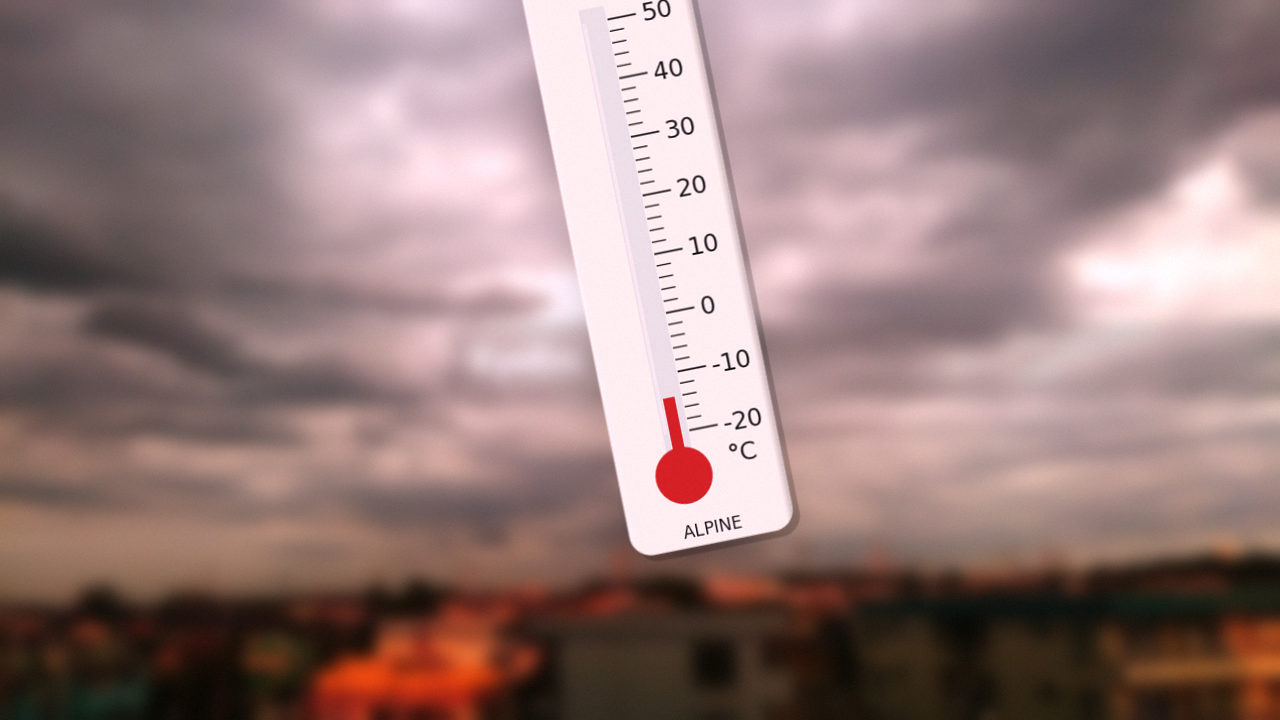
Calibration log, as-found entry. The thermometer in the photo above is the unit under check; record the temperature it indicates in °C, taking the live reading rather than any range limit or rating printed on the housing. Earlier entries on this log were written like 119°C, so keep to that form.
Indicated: -14°C
